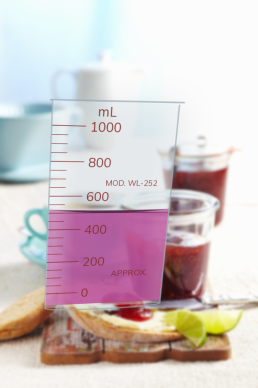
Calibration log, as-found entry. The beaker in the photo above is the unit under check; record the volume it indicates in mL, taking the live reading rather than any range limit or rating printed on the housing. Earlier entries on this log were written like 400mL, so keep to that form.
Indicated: 500mL
